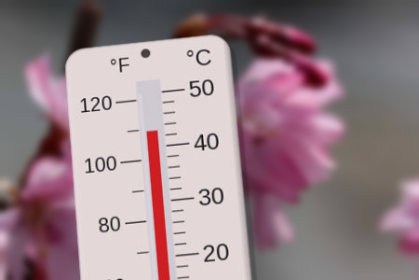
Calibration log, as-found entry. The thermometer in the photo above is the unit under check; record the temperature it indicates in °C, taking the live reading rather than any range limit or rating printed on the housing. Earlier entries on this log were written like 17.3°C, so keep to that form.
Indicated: 43°C
